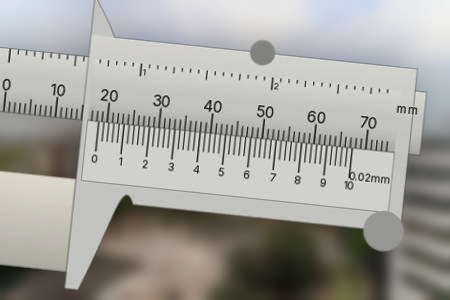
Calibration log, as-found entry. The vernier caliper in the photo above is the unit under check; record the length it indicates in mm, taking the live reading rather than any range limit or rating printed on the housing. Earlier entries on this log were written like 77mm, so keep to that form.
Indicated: 18.4mm
